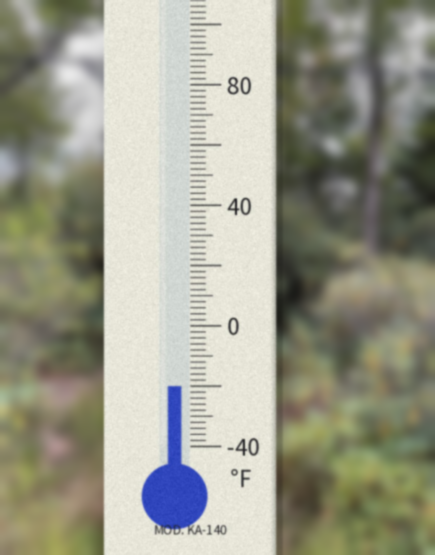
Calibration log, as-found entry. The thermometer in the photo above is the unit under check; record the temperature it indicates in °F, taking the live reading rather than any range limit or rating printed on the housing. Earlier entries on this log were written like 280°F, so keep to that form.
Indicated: -20°F
